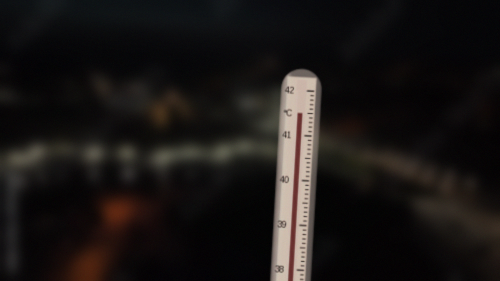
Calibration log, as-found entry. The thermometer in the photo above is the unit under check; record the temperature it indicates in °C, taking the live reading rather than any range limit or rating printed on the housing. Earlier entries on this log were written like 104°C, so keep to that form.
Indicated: 41.5°C
